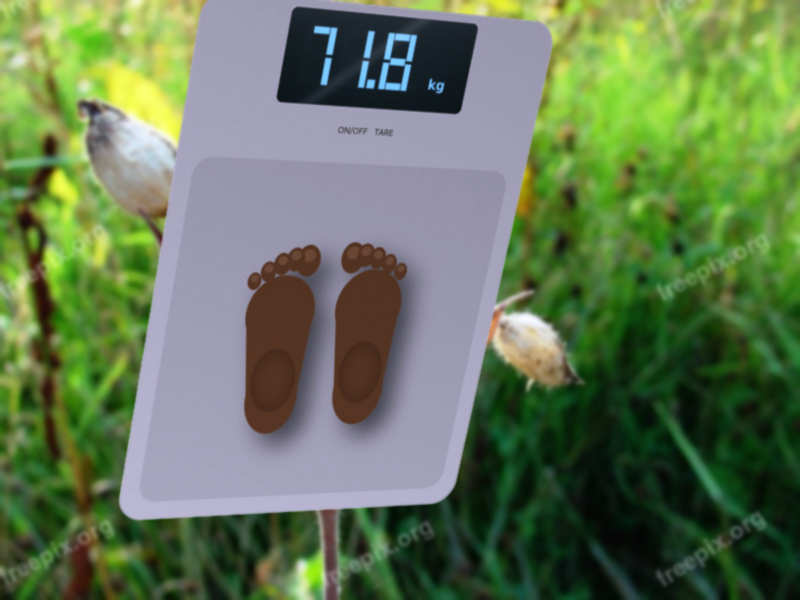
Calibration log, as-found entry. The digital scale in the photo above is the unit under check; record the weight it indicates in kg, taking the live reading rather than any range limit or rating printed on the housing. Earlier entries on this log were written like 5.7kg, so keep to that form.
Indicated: 71.8kg
